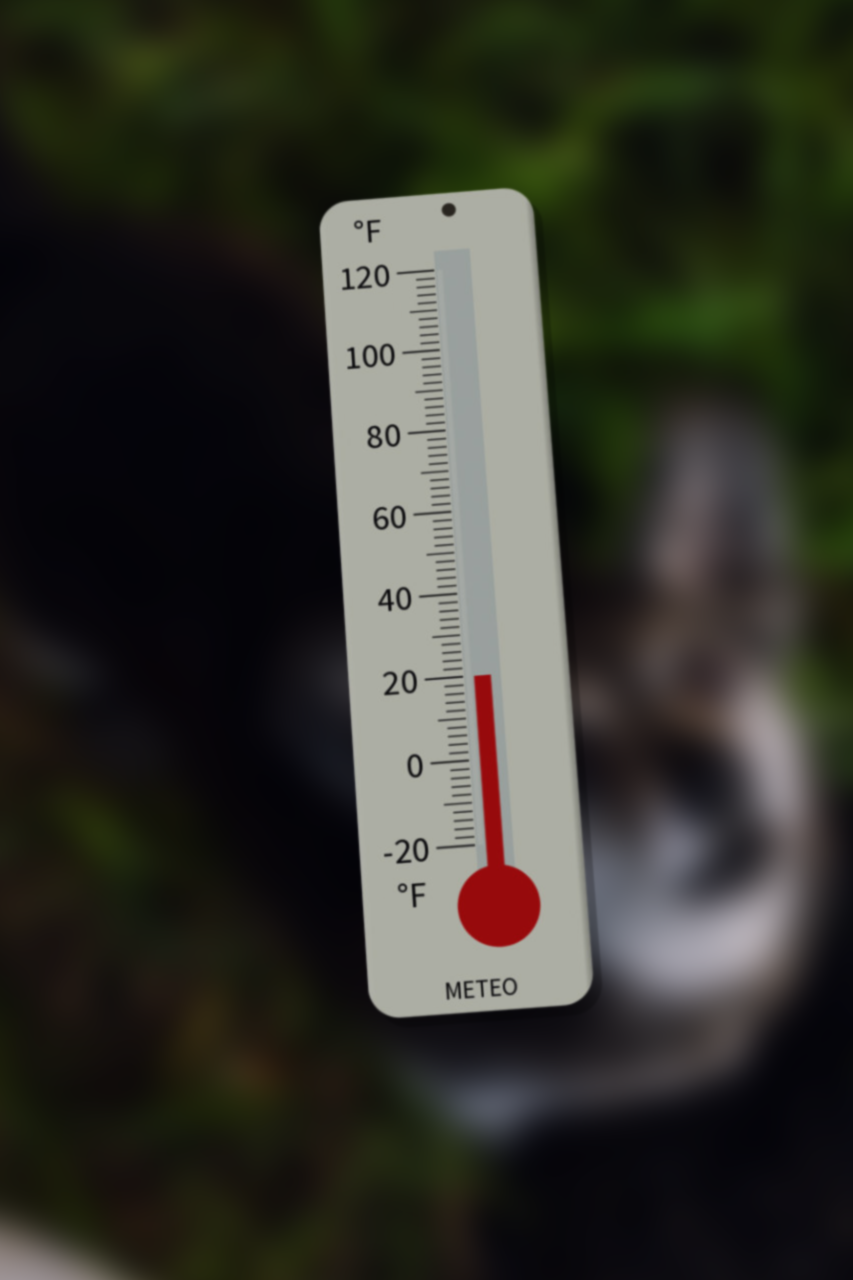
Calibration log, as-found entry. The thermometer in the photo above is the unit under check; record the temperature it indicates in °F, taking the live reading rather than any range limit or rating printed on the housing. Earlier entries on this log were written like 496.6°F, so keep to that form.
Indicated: 20°F
